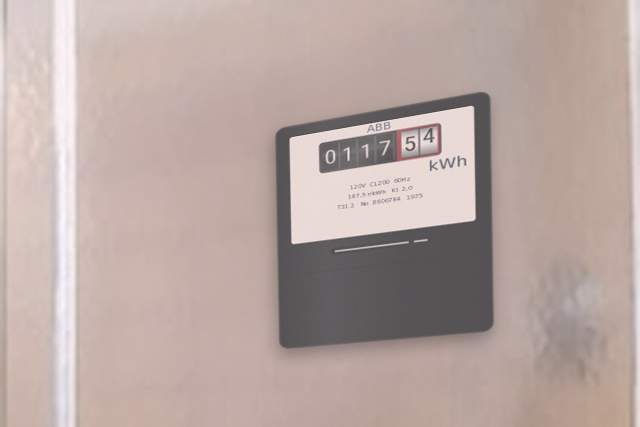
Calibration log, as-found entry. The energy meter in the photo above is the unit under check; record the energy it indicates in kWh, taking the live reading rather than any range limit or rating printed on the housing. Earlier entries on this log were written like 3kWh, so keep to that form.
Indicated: 117.54kWh
